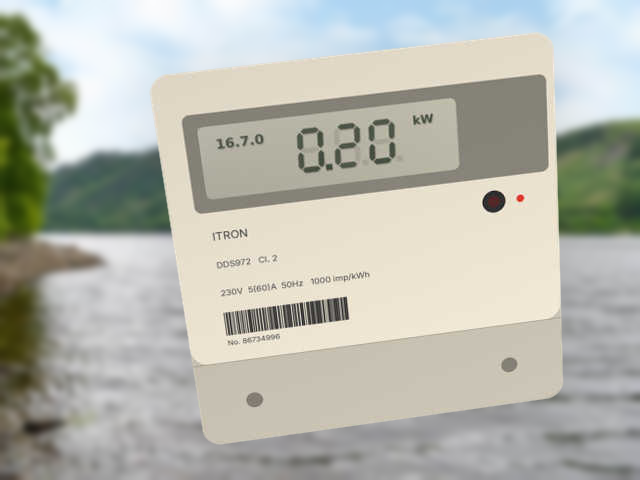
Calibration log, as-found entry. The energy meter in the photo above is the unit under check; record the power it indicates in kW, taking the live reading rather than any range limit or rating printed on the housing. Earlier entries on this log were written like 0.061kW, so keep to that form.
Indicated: 0.20kW
